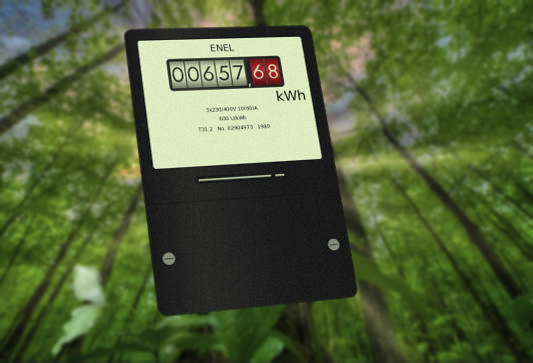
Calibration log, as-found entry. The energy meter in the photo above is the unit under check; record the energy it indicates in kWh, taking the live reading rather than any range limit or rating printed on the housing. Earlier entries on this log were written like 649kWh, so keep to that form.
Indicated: 657.68kWh
